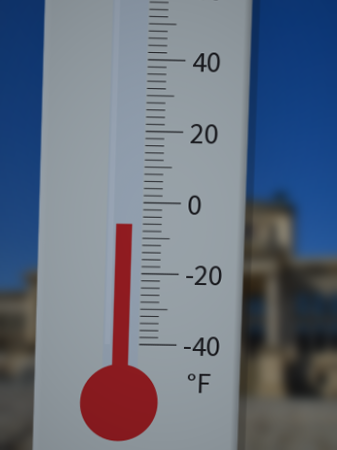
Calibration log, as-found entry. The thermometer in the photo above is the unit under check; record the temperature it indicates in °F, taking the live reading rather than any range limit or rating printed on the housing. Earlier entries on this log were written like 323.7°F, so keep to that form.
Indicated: -6°F
